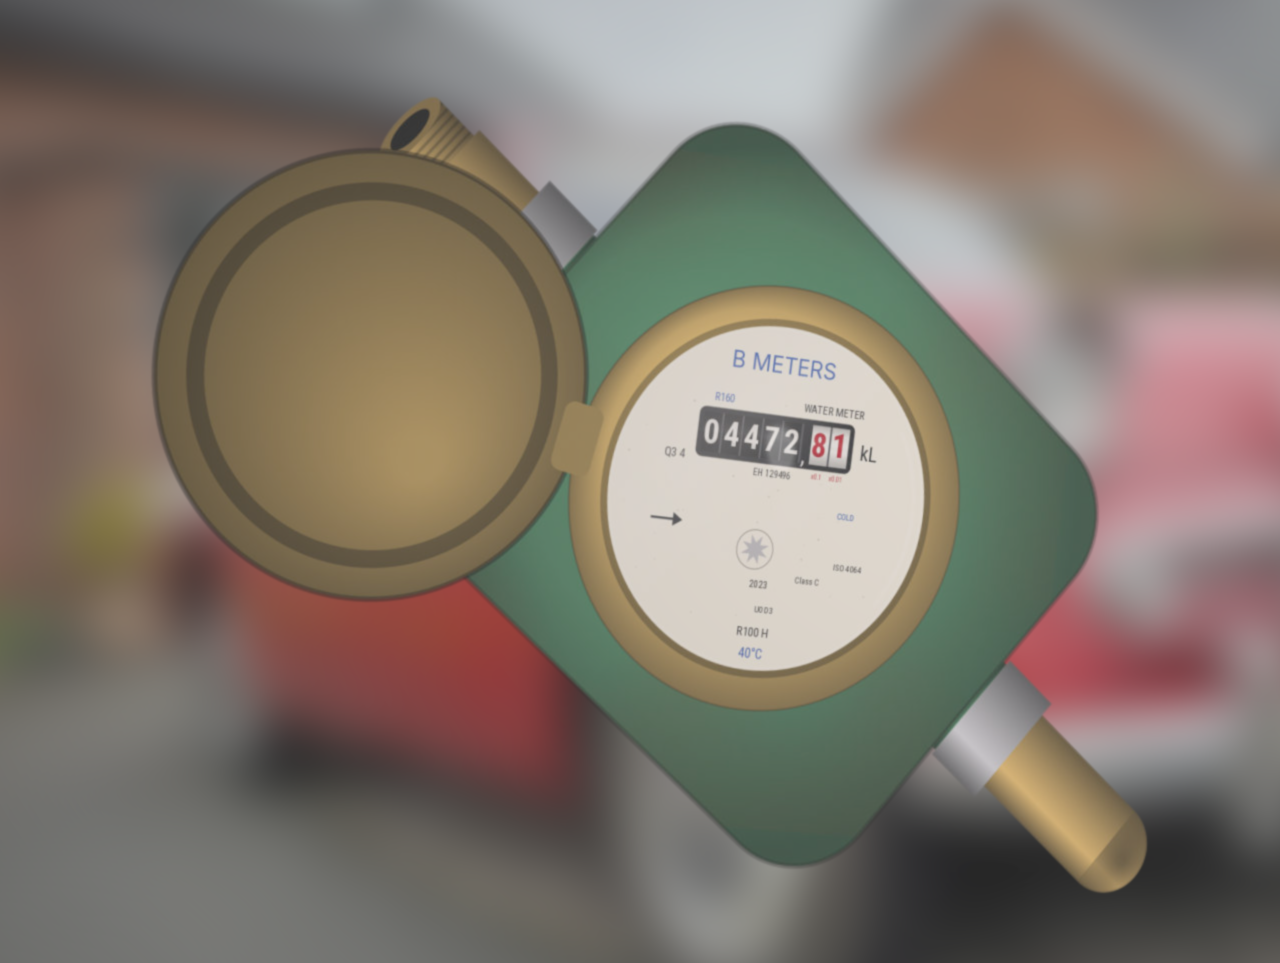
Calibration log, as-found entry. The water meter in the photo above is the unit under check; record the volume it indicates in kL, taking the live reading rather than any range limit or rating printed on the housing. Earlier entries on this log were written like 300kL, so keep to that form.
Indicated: 4472.81kL
